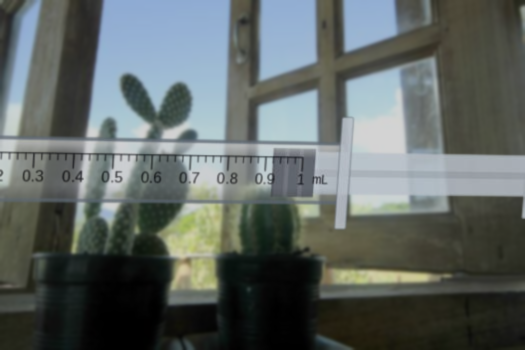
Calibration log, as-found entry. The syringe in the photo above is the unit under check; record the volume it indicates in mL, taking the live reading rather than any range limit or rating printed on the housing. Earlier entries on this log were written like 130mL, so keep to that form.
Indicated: 0.92mL
